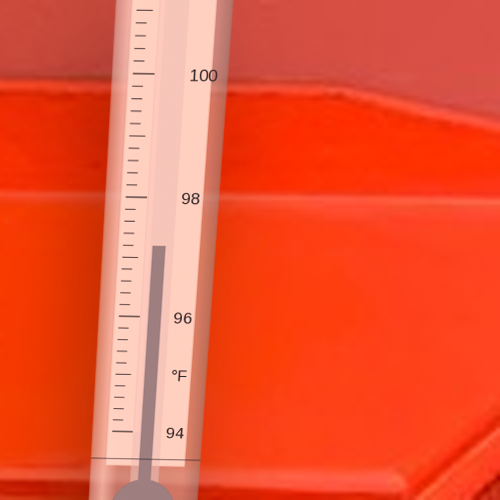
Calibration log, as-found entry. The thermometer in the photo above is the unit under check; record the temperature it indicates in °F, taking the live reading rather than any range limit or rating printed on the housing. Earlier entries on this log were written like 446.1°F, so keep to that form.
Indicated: 97.2°F
